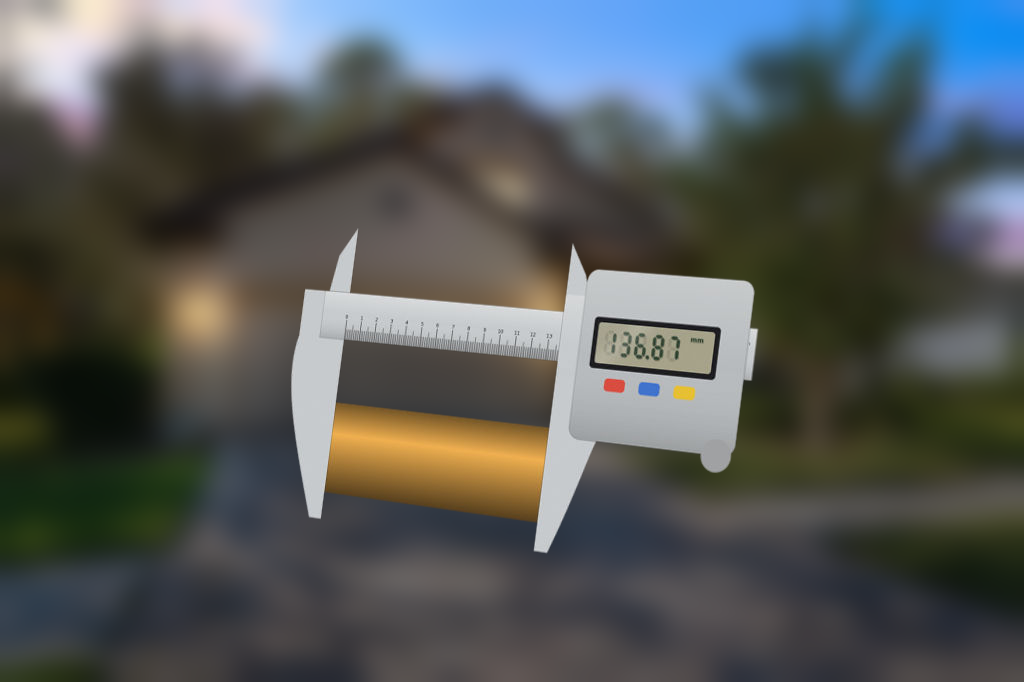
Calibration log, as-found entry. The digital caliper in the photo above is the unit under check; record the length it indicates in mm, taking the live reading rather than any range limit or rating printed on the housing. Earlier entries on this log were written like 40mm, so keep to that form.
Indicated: 136.87mm
